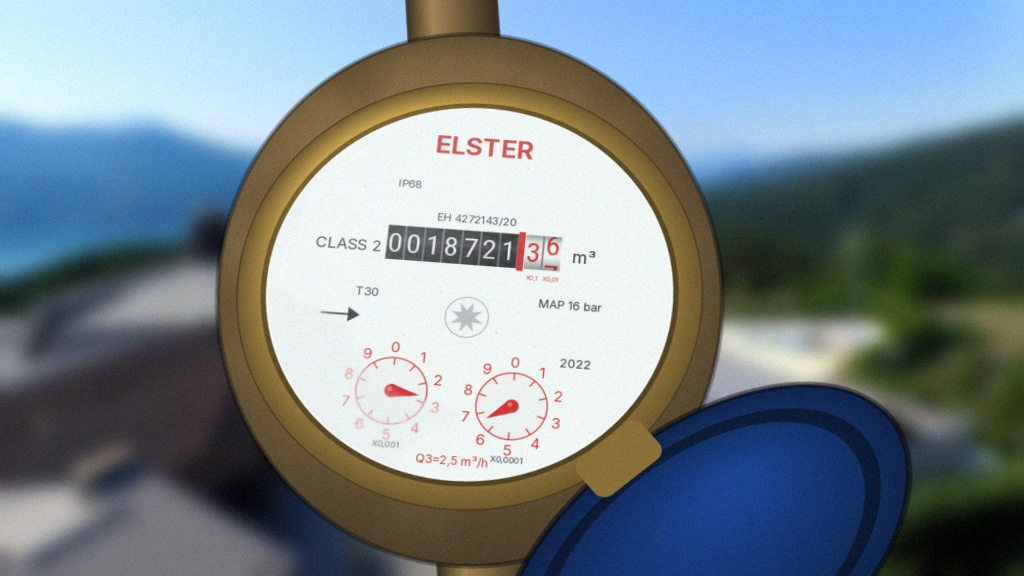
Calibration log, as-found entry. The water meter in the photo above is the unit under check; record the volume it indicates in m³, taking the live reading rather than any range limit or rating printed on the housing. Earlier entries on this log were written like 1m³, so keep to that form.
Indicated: 18721.3626m³
